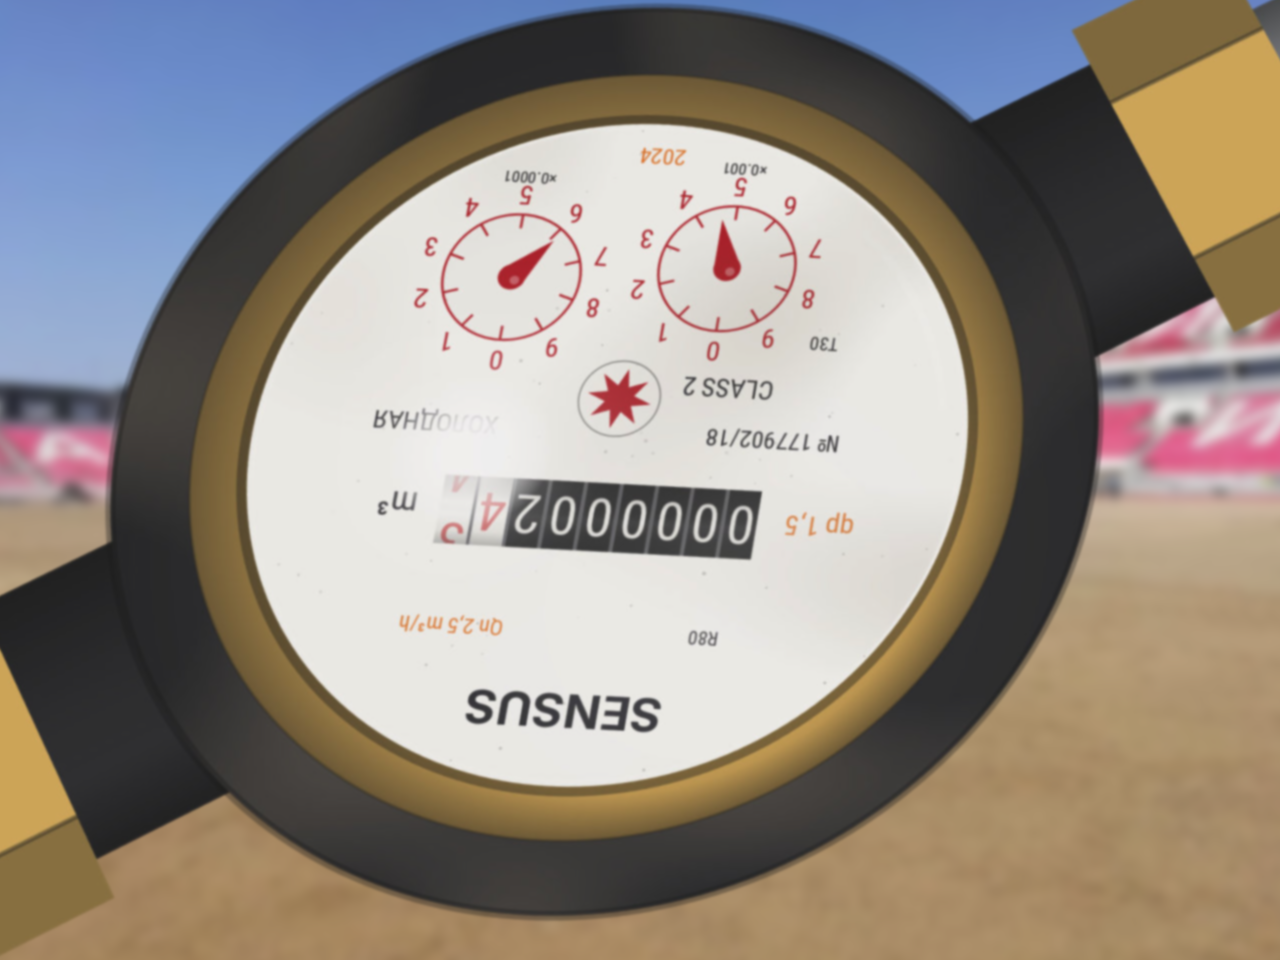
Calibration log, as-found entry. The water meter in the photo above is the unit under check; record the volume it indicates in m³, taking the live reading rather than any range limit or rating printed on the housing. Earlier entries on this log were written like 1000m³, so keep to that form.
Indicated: 2.4346m³
